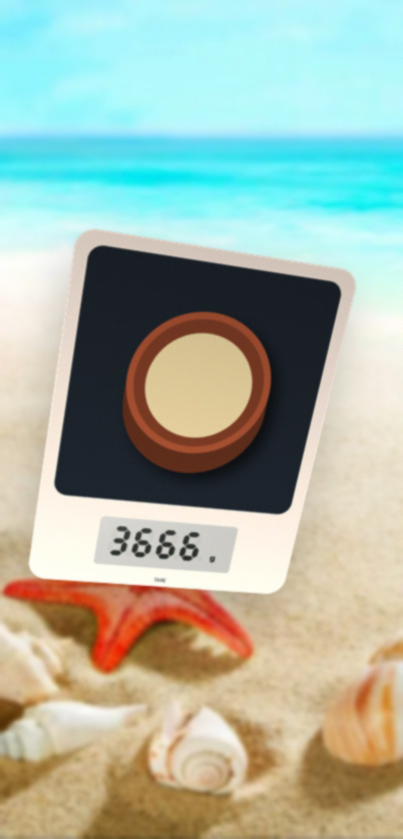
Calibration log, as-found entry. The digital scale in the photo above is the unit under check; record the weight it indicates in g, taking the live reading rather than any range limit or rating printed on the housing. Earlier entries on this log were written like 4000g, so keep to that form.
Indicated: 3666g
